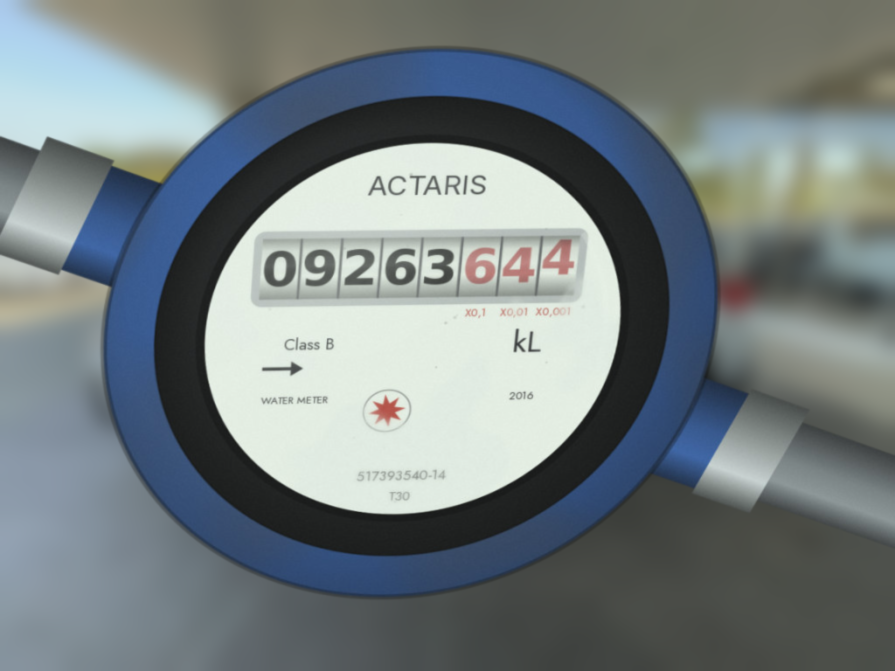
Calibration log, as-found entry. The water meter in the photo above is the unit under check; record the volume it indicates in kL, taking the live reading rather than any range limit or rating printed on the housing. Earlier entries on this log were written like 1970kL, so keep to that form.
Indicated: 9263.644kL
